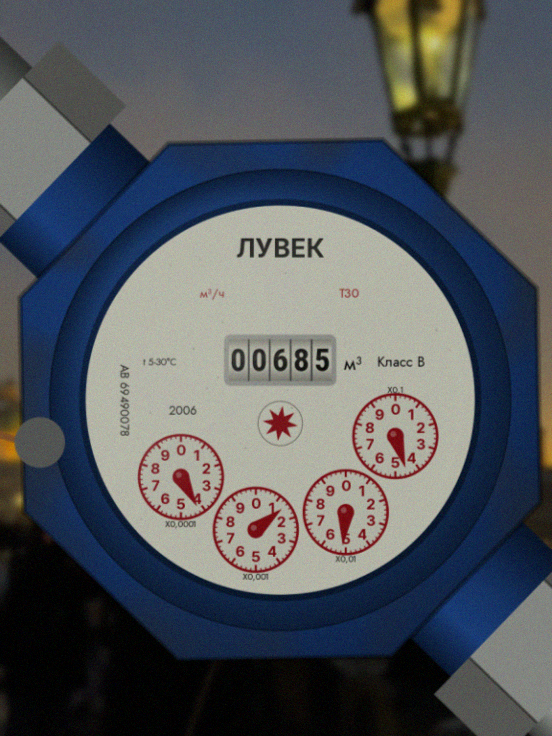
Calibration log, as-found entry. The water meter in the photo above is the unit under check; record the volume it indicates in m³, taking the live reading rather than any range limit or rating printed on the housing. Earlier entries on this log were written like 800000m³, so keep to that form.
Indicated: 685.4514m³
